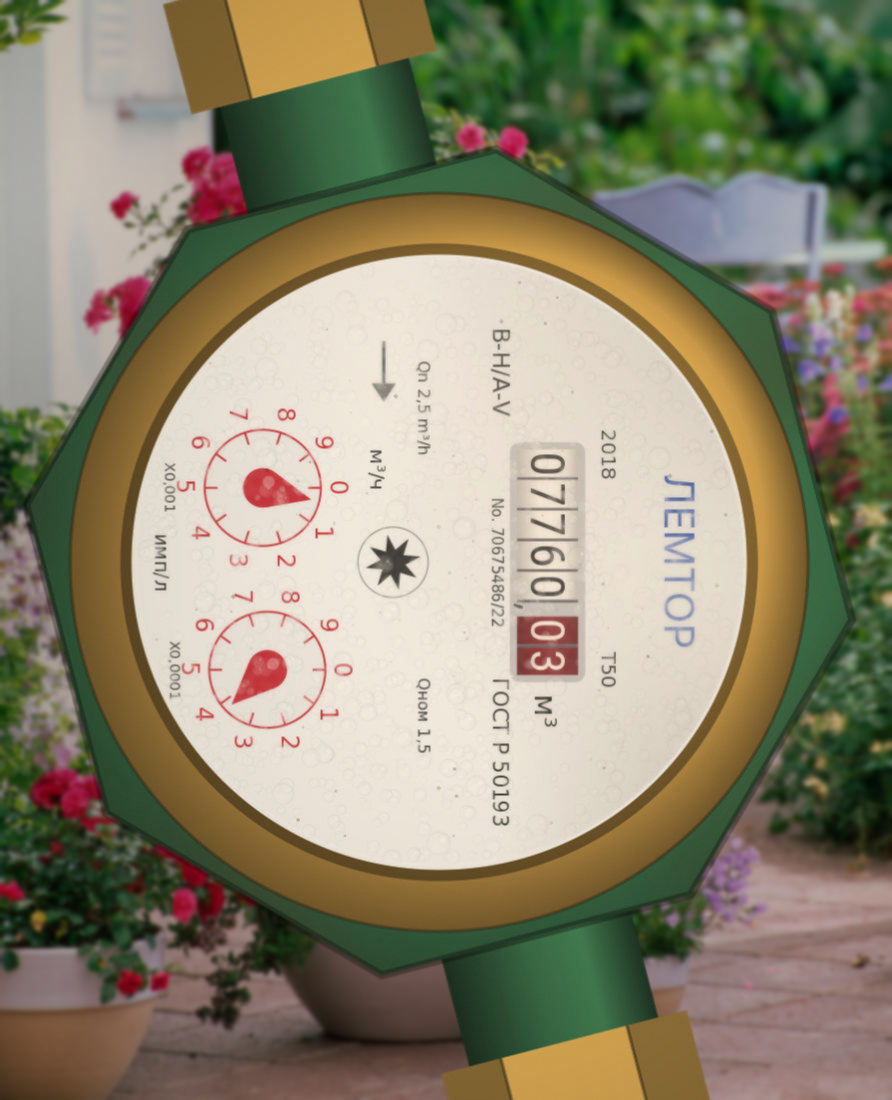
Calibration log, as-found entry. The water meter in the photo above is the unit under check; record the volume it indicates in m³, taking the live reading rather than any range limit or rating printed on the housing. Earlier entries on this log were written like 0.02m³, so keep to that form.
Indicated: 7760.0303m³
